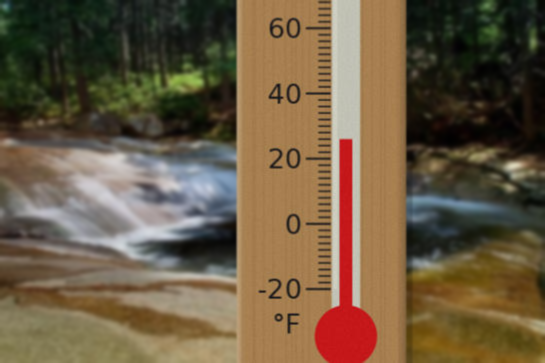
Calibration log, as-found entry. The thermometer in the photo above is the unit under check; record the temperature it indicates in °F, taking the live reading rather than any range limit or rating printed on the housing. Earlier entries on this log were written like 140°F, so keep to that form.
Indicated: 26°F
